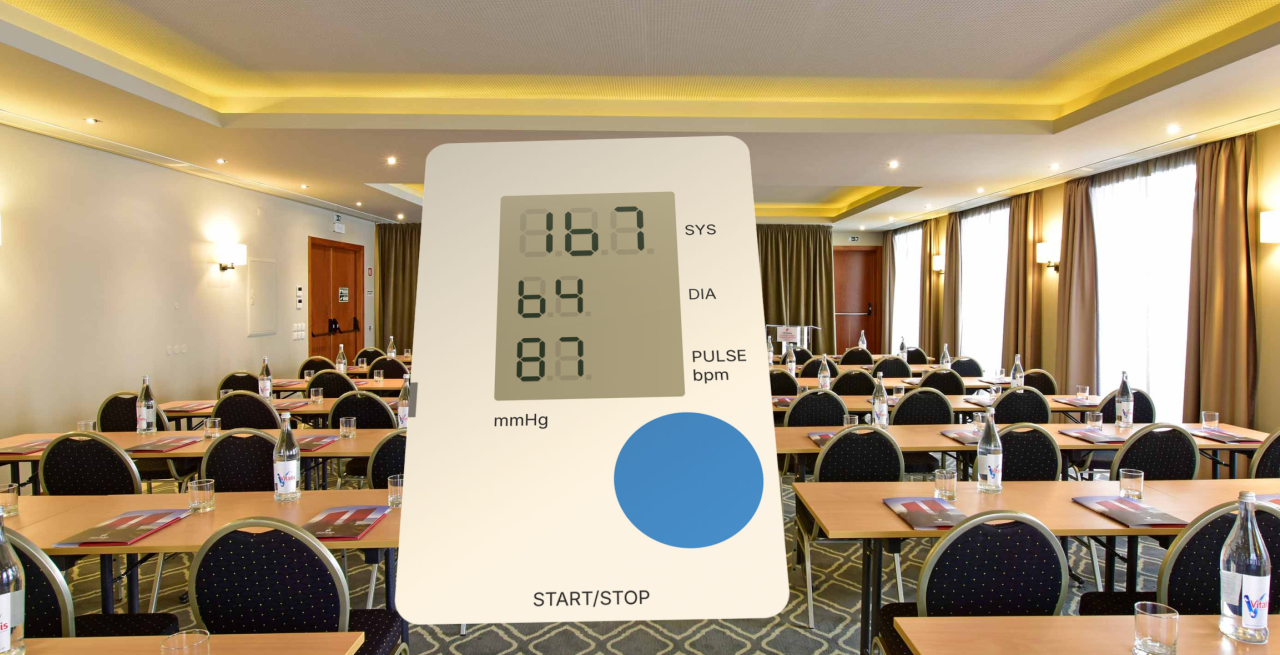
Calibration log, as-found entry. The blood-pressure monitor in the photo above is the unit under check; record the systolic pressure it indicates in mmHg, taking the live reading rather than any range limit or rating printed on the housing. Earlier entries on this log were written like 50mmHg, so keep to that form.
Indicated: 167mmHg
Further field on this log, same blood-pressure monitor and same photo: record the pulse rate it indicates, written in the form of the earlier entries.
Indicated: 87bpm
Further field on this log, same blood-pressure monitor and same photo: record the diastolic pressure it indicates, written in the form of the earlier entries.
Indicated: 64mmHg
